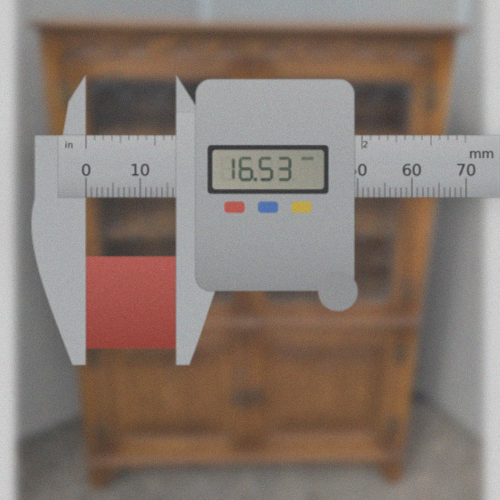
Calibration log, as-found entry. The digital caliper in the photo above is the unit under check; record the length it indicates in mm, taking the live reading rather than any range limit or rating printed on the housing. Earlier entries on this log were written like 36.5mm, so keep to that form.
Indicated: 16.53mm
